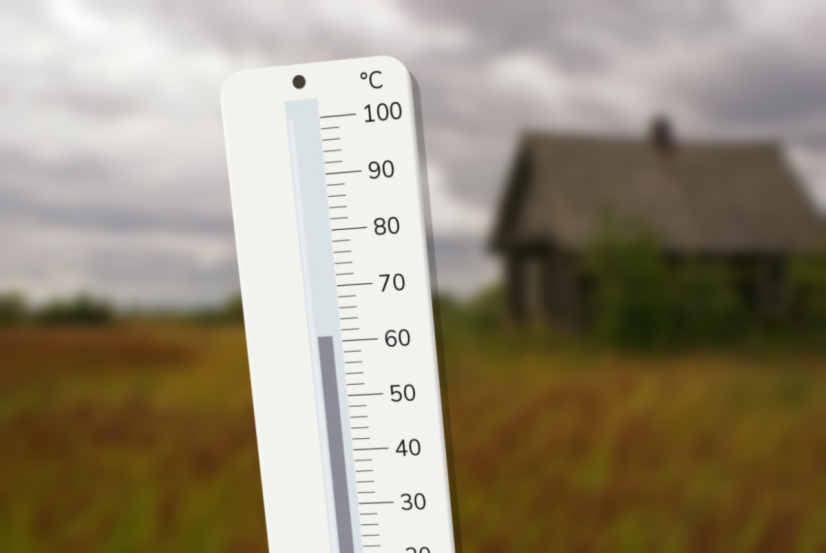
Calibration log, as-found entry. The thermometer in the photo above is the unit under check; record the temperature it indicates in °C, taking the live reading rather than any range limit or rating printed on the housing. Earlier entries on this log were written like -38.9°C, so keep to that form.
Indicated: 61°C
